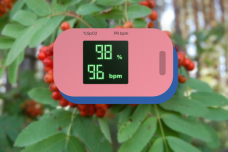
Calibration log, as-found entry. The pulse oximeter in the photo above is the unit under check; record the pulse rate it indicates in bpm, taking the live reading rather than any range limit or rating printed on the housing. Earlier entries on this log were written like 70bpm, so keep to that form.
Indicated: 96bpm
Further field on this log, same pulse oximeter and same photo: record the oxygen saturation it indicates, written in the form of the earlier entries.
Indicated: 98%
